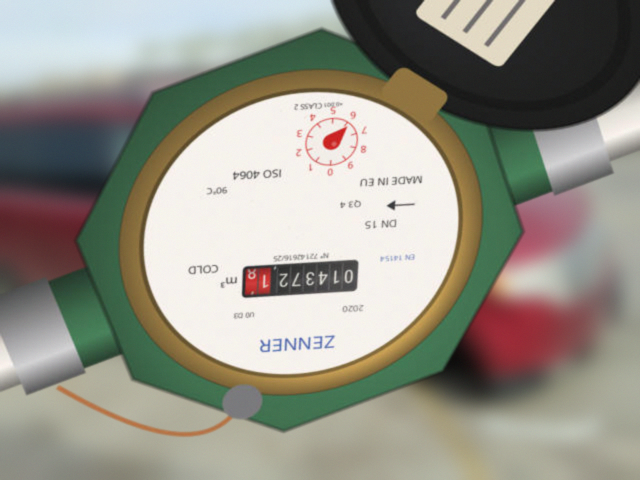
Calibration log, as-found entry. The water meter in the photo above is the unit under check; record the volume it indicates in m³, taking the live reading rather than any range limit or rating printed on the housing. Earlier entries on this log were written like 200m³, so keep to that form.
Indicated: 14372.176m³
